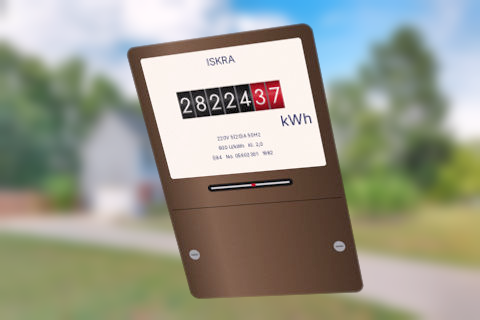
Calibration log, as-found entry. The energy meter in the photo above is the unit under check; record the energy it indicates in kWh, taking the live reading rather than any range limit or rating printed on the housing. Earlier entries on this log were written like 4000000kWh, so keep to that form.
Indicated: 28224.37kWh
